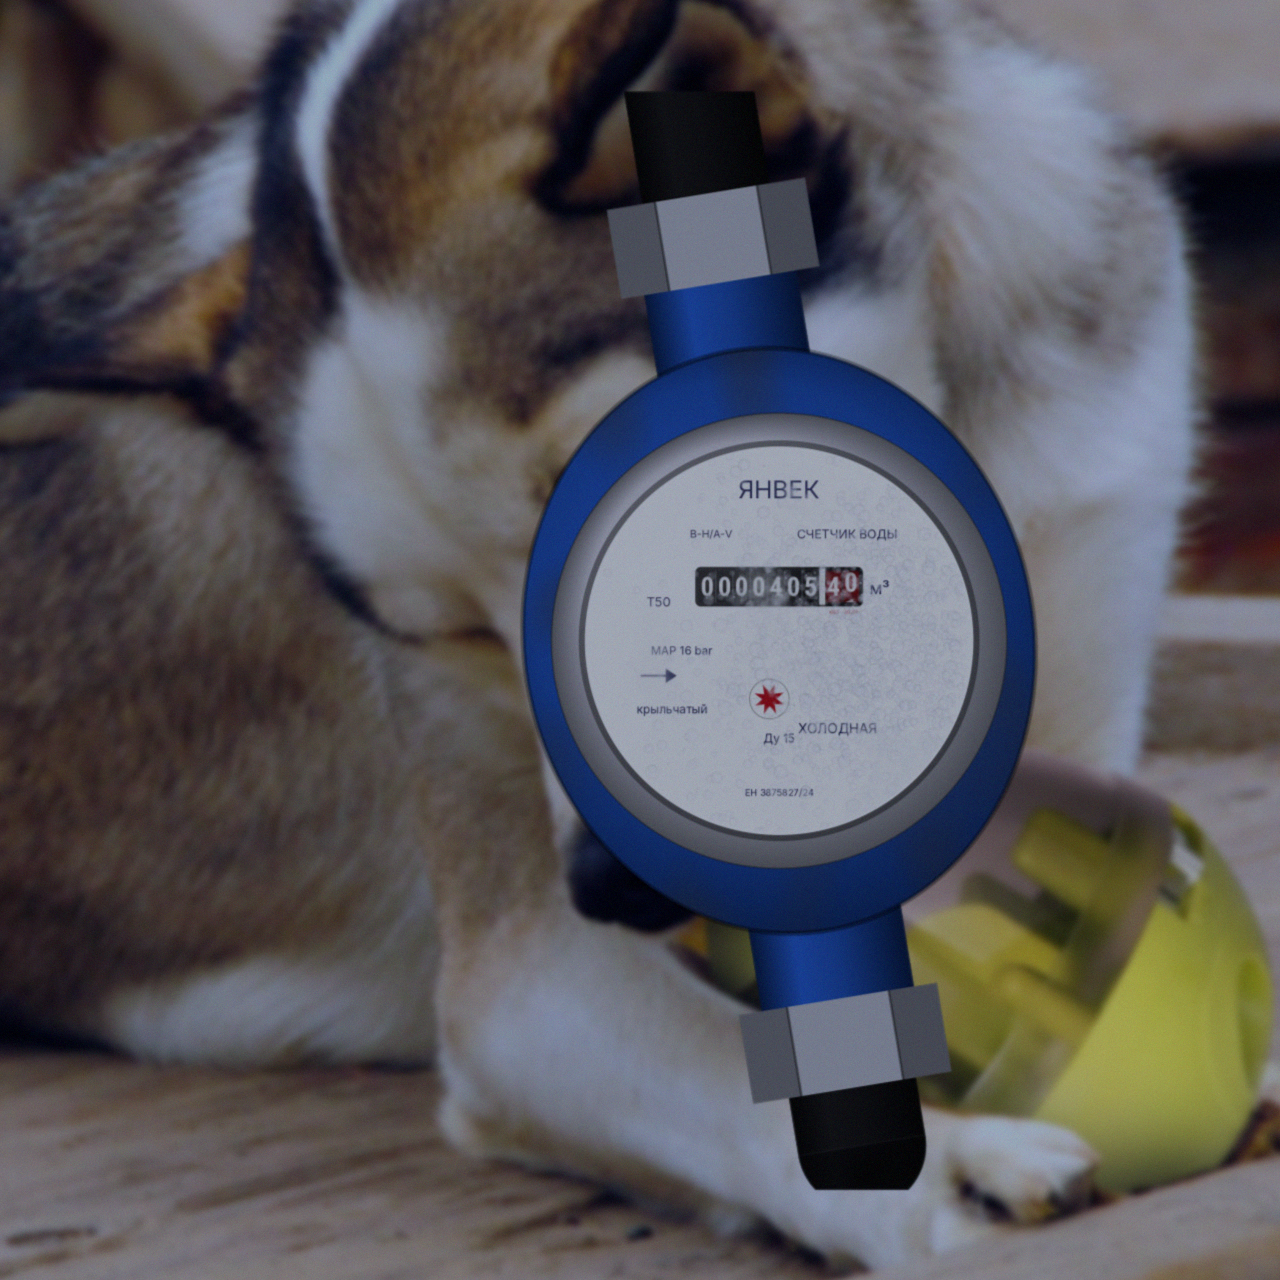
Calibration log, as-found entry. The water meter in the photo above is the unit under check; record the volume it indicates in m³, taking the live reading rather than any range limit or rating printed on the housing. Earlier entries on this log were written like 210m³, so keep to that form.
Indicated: 405.40m³
